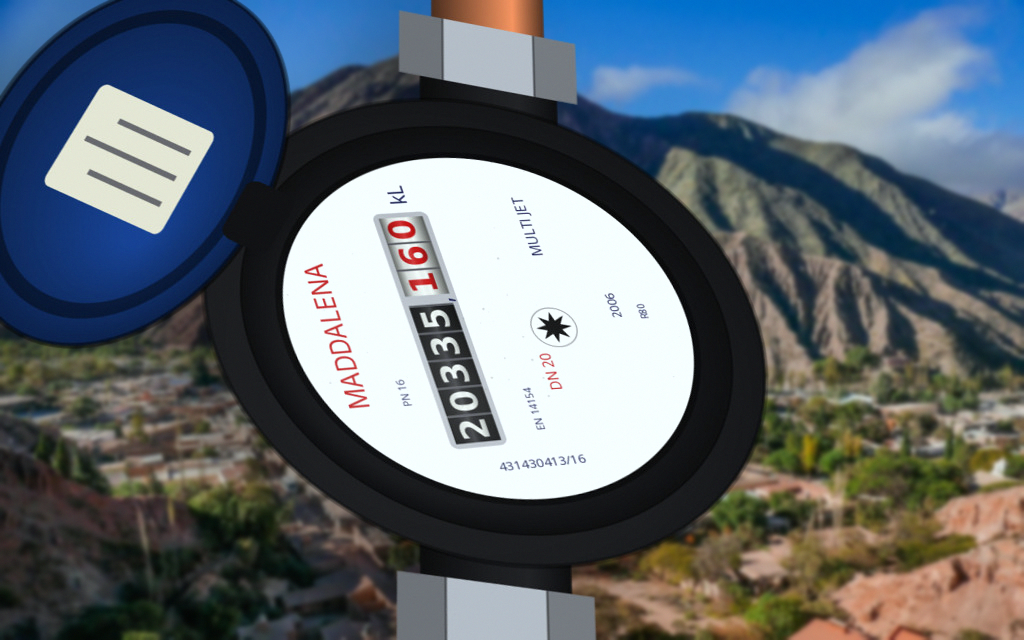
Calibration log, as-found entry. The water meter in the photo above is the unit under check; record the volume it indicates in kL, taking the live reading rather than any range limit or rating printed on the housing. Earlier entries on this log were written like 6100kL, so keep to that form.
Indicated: 20335.160kL
